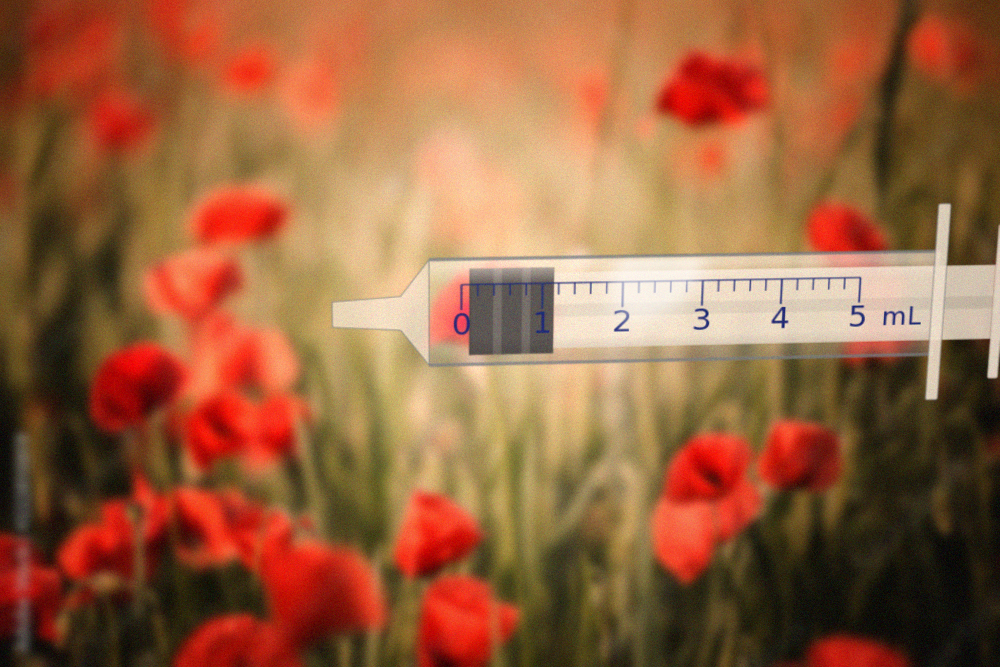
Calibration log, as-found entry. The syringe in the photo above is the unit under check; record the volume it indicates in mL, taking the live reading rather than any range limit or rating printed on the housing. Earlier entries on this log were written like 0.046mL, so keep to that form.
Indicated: 0.1mL
